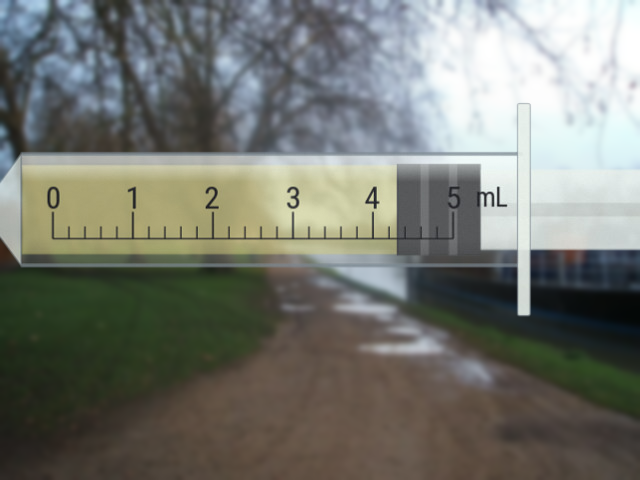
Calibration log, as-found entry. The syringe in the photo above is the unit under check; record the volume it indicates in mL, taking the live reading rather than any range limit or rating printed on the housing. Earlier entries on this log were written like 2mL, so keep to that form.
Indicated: 4.3mL
